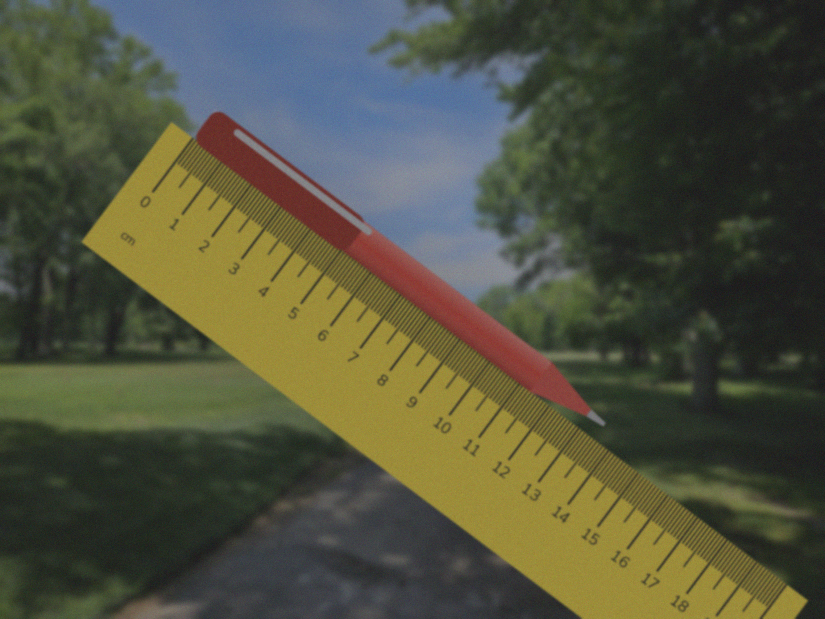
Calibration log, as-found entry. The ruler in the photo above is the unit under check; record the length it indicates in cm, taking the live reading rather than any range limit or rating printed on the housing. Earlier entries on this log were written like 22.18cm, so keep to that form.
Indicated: 13.5cm
